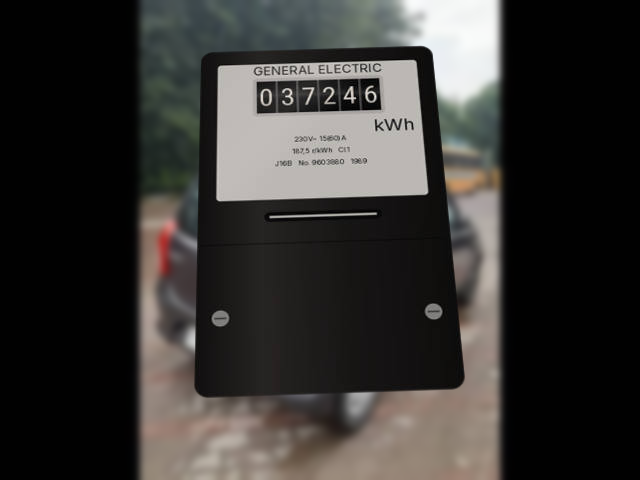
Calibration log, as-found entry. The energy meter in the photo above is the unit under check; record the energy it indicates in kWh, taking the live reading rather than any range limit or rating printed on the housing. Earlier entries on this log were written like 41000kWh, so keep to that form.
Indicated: 37246kWh
